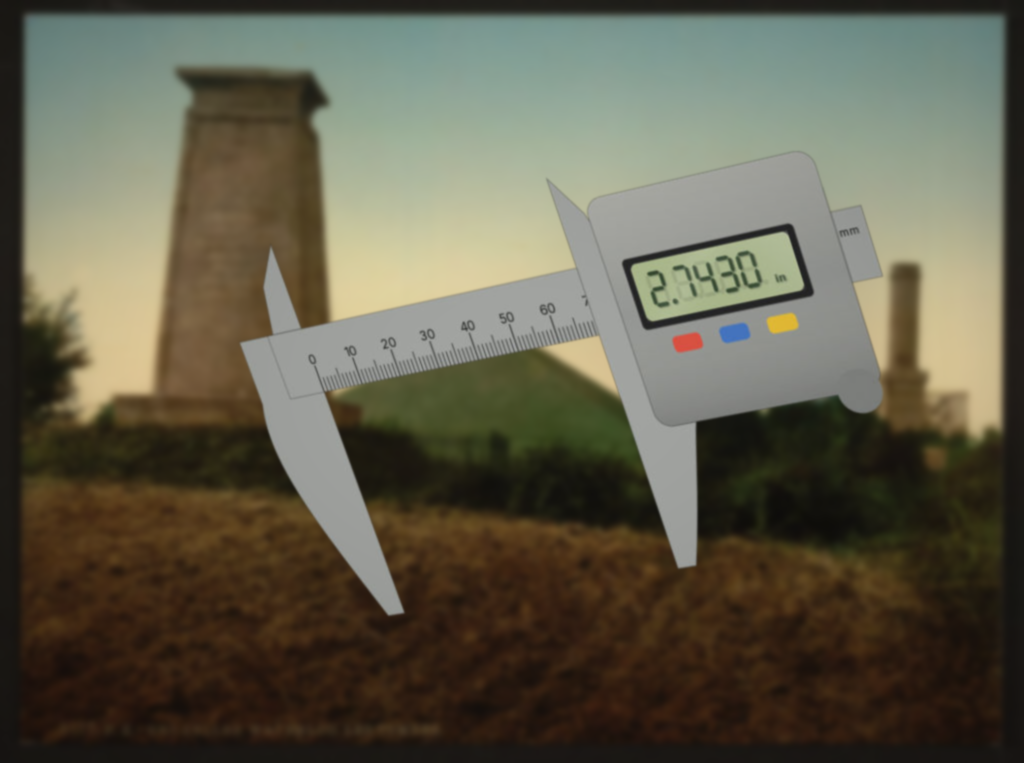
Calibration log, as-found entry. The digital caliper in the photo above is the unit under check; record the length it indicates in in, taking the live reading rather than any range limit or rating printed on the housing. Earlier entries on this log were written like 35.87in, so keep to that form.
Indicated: 2.7430in
